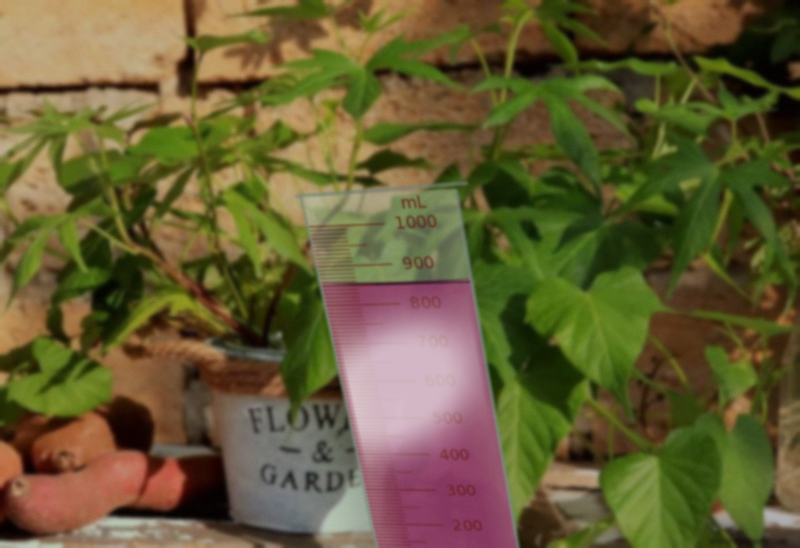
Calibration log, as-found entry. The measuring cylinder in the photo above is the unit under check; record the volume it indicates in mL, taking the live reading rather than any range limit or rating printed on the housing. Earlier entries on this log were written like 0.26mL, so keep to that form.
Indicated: 850mL
